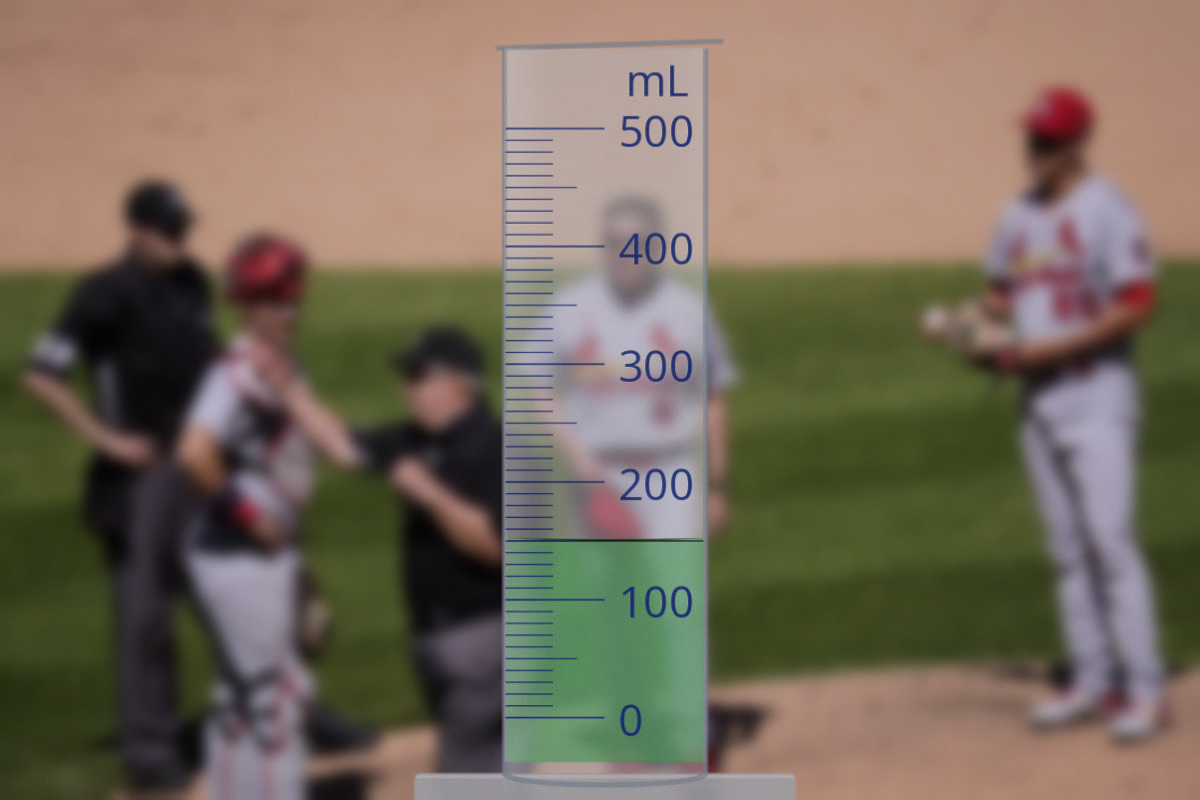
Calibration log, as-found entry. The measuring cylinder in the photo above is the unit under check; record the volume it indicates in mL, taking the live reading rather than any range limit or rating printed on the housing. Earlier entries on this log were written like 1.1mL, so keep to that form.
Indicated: 150mL
